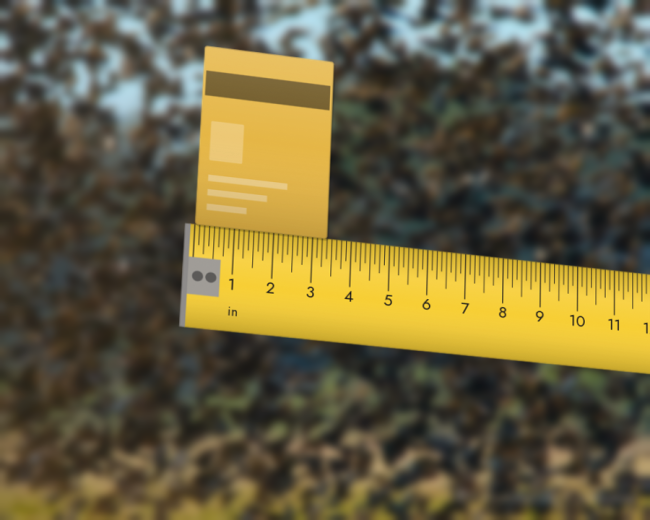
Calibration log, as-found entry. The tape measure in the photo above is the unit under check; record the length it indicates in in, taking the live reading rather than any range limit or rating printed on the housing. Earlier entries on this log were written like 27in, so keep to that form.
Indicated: 3.375in
